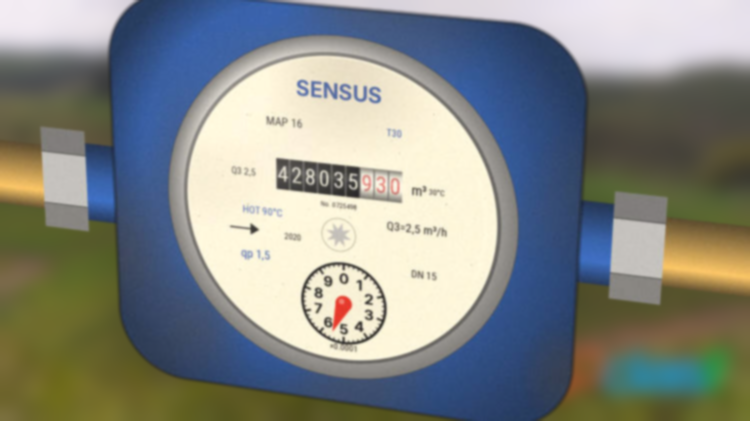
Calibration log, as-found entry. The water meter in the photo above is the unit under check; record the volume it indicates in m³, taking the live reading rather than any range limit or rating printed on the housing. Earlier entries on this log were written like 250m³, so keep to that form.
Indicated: 428035.9305m³
